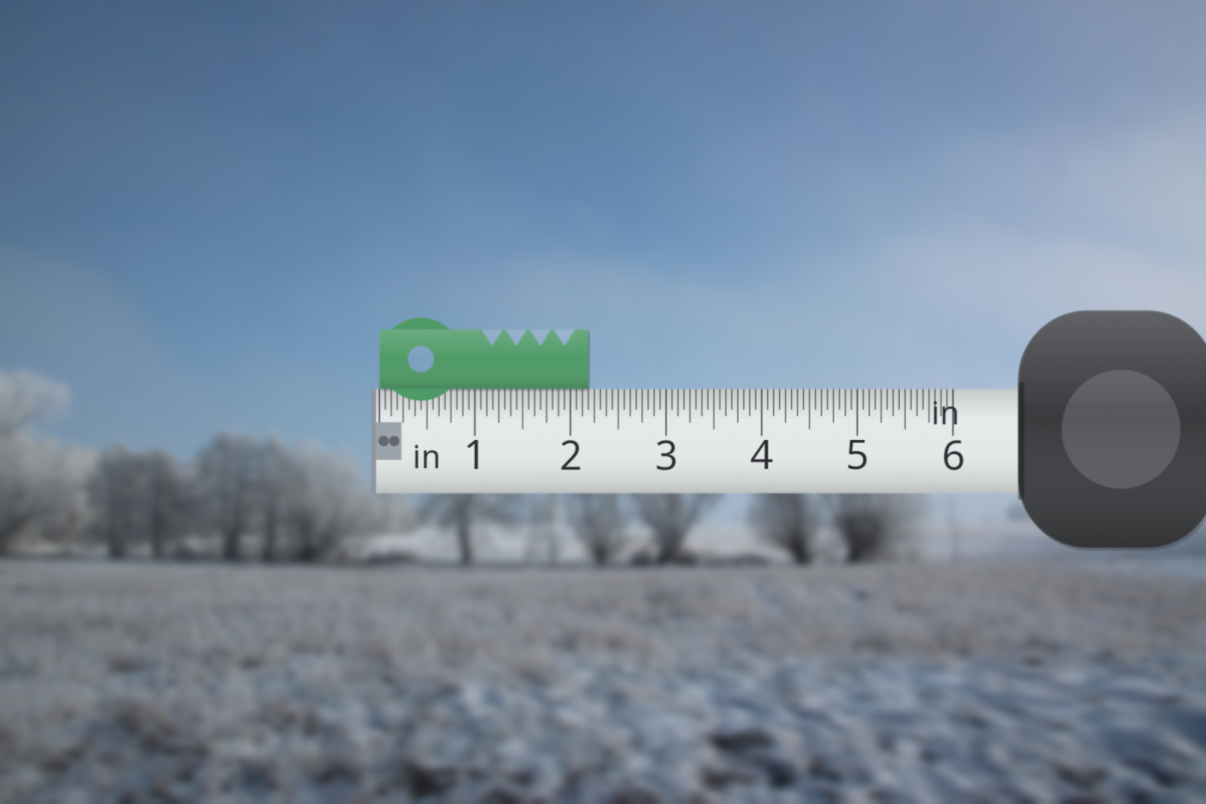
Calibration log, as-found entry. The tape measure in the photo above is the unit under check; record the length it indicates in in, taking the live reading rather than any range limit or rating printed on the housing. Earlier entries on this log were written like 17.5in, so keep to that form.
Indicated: 2.1875in
